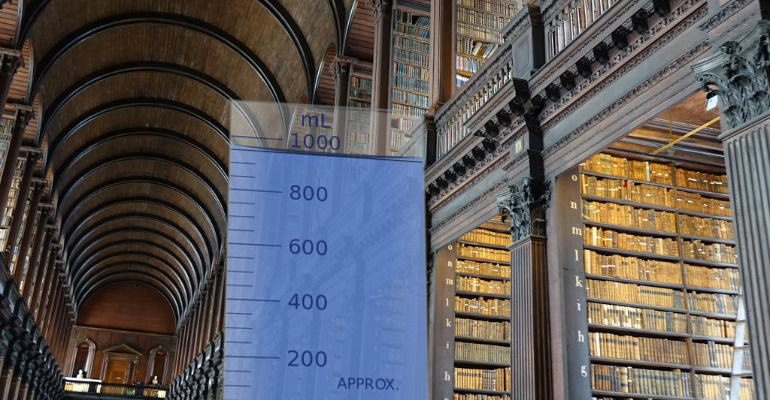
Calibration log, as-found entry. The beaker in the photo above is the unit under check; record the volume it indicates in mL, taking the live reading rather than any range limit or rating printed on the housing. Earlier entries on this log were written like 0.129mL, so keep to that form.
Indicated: 950mL
